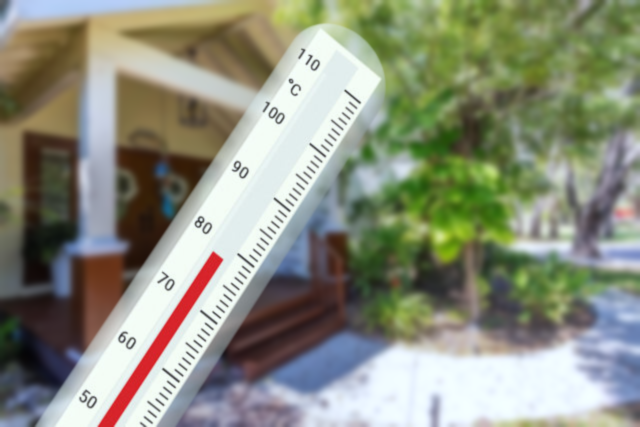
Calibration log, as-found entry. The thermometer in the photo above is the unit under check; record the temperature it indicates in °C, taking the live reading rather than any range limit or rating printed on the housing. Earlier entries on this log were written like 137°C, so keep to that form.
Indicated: 78°C
